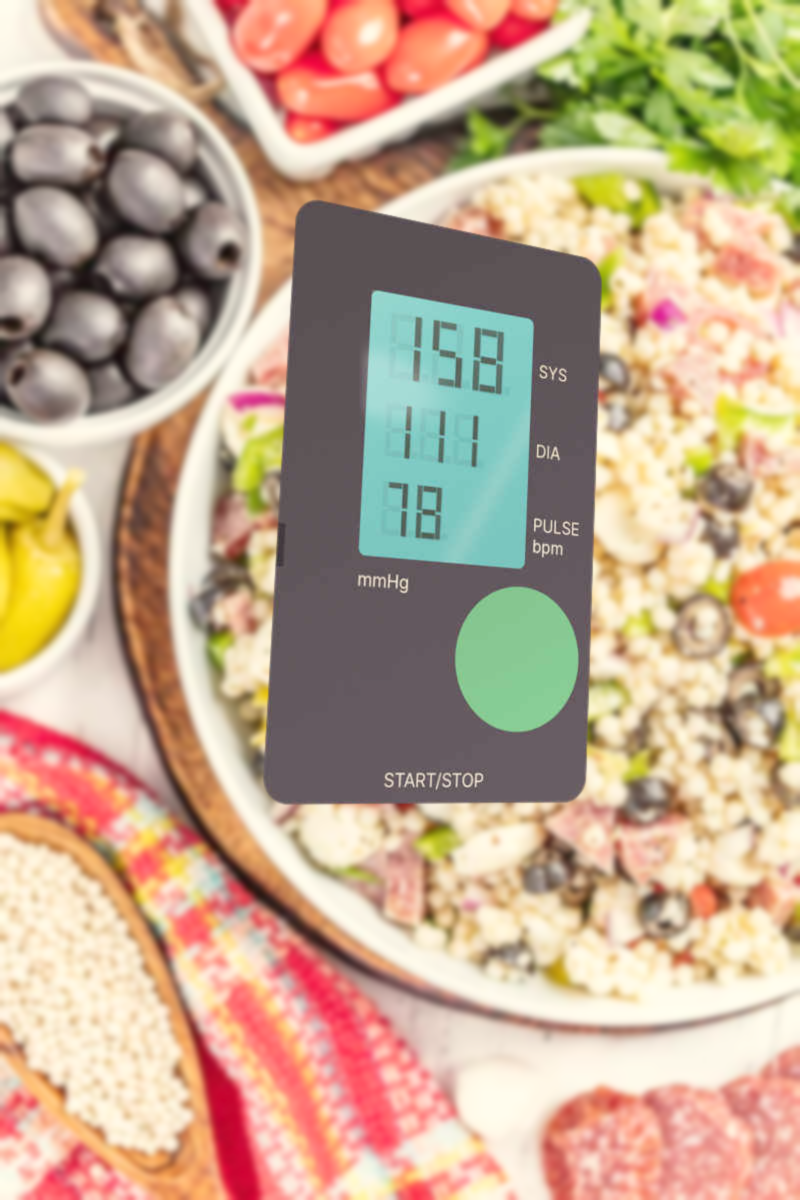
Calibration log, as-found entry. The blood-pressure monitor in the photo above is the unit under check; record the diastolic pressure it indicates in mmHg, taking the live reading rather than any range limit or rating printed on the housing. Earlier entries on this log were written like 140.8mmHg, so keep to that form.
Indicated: 111mmHg
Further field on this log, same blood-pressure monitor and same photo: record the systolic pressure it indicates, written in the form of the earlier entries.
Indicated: 158mmHg
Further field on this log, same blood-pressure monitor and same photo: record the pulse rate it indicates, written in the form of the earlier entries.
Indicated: 78bpm
